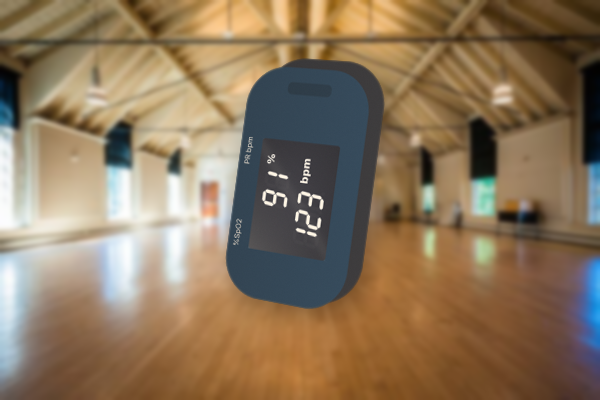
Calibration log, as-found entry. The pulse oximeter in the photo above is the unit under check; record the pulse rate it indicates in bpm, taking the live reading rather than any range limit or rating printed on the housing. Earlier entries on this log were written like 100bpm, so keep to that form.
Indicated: 123bpm
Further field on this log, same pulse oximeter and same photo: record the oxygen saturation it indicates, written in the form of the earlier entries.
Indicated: 91%
